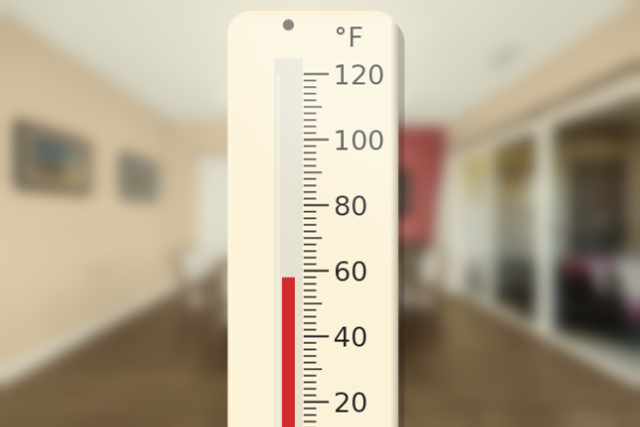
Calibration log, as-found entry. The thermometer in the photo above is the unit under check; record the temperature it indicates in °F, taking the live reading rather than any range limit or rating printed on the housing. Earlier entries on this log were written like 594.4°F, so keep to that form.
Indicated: 58°F
